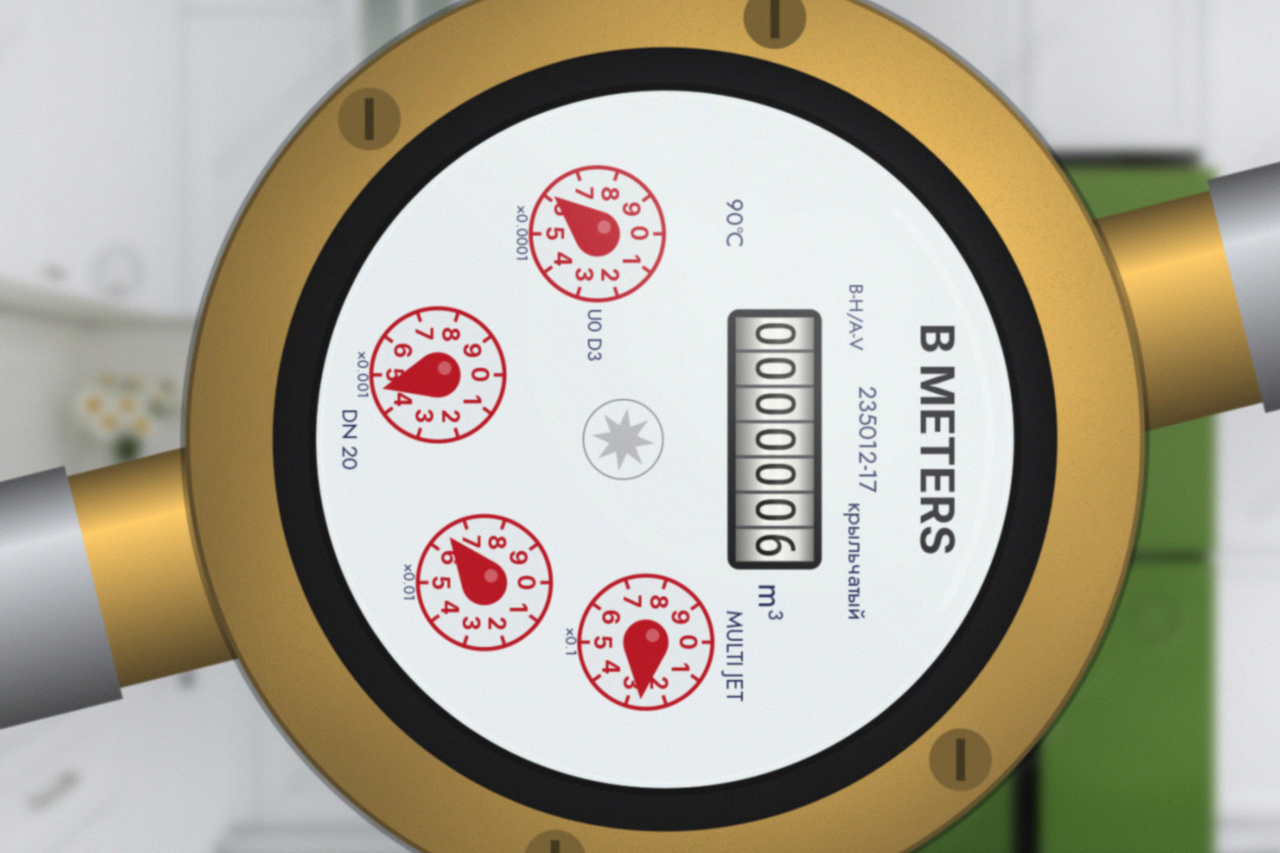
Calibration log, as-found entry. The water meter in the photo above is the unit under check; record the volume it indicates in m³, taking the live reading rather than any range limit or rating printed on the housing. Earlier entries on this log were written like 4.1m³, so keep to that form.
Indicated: 6.2646m³
